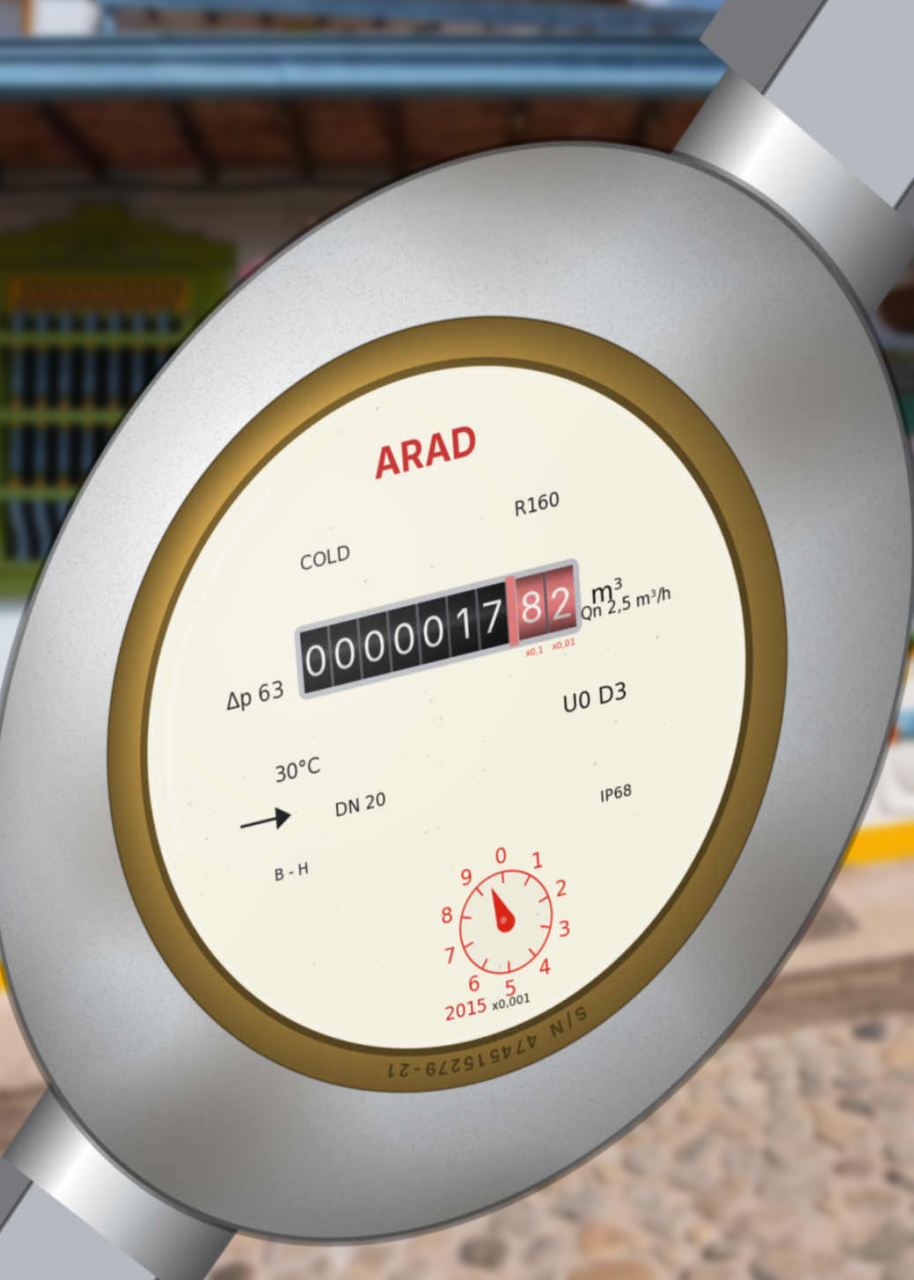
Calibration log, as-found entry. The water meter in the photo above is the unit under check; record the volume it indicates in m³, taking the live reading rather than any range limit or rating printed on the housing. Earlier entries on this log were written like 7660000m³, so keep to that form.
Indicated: 17.819m³
